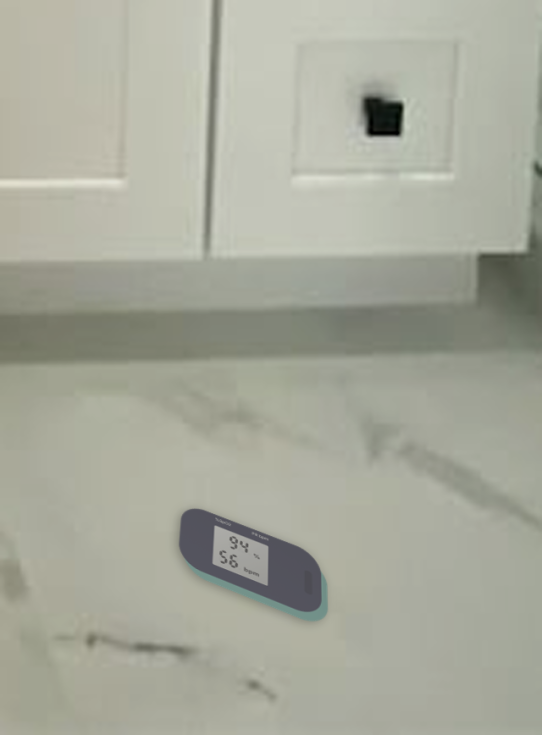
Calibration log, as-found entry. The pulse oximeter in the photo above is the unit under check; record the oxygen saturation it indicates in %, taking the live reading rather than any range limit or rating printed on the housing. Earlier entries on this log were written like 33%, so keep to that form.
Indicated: 94%
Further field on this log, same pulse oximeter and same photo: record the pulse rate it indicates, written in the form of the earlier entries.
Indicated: 56bpm
